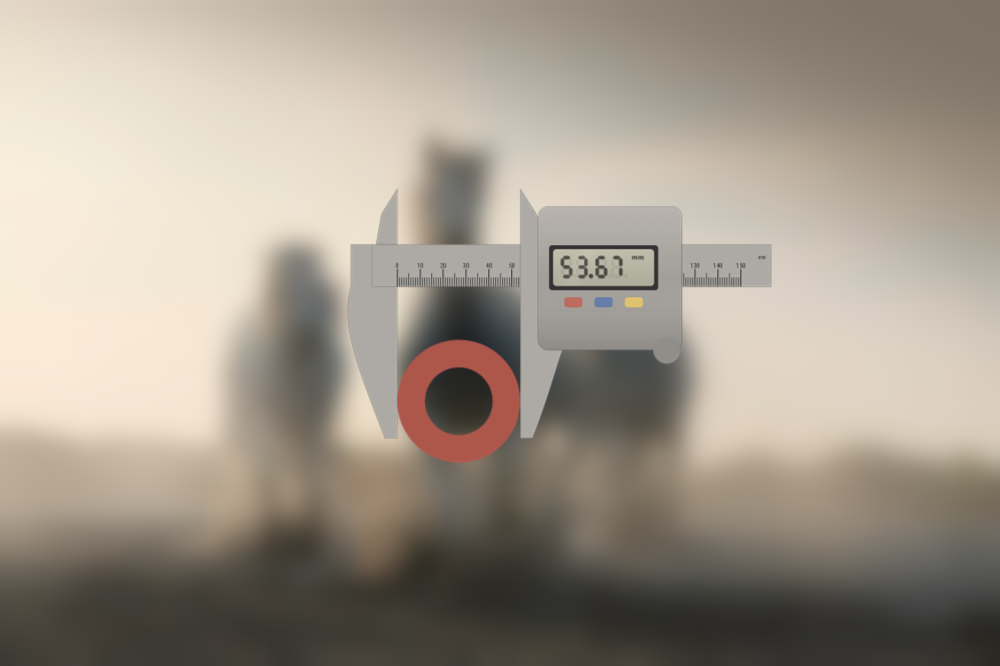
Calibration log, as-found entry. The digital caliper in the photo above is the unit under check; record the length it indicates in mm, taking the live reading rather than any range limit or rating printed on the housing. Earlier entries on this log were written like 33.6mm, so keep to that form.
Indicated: 53.67mm
